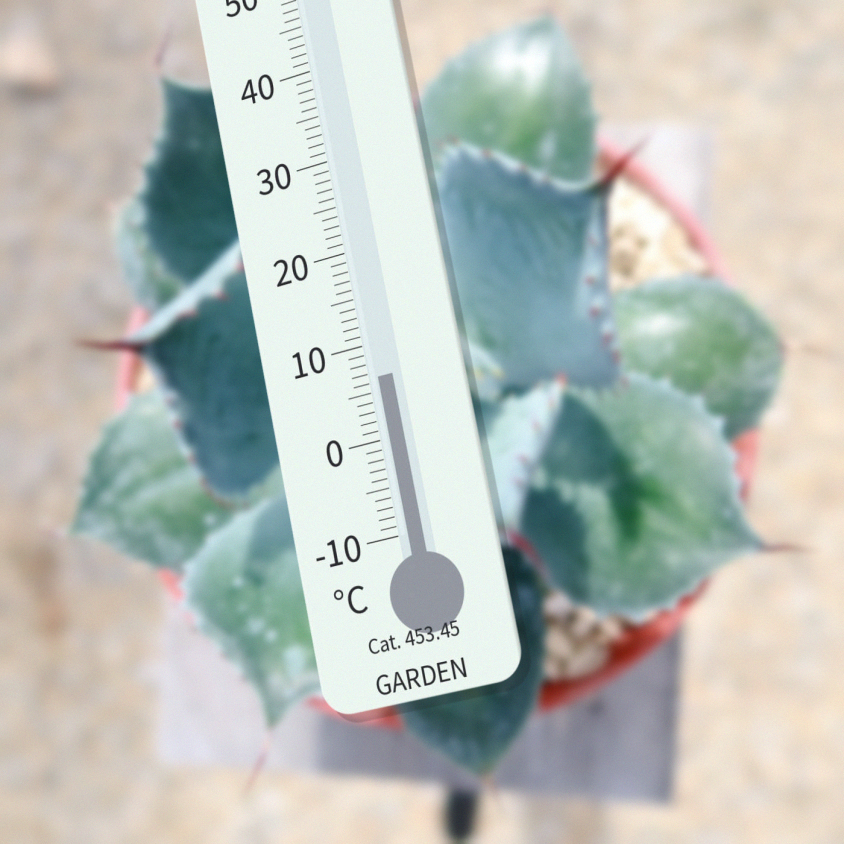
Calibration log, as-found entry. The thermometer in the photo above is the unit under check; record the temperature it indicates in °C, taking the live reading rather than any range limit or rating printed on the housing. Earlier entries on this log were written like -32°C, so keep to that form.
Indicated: 6.5°C
